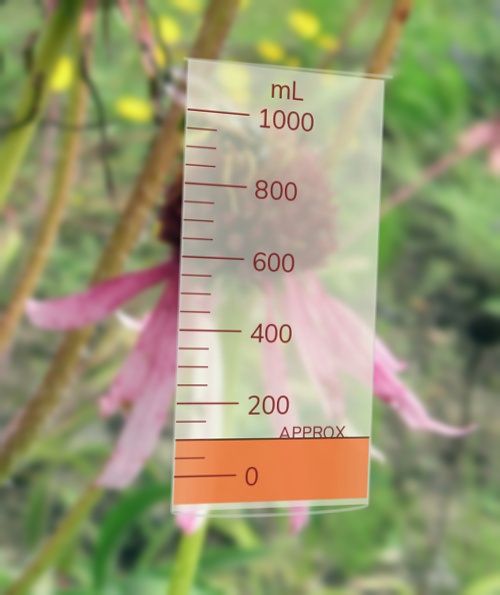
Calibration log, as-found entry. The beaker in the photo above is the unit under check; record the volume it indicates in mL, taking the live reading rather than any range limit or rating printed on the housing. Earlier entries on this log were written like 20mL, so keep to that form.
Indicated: 100mL
